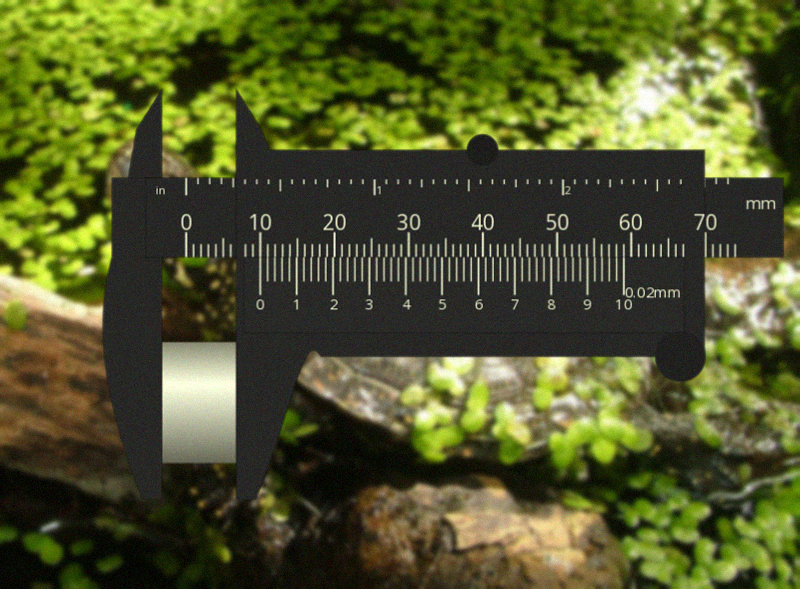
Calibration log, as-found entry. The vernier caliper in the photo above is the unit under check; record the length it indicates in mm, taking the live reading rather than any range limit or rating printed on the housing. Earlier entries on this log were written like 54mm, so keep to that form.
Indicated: 10.0mm
